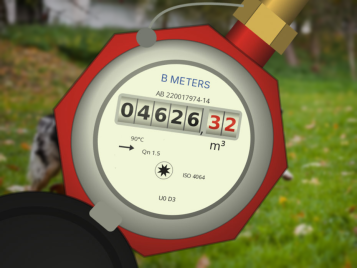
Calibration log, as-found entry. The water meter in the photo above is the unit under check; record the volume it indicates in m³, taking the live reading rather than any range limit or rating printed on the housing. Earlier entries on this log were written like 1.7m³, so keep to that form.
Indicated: 4626.32m³
